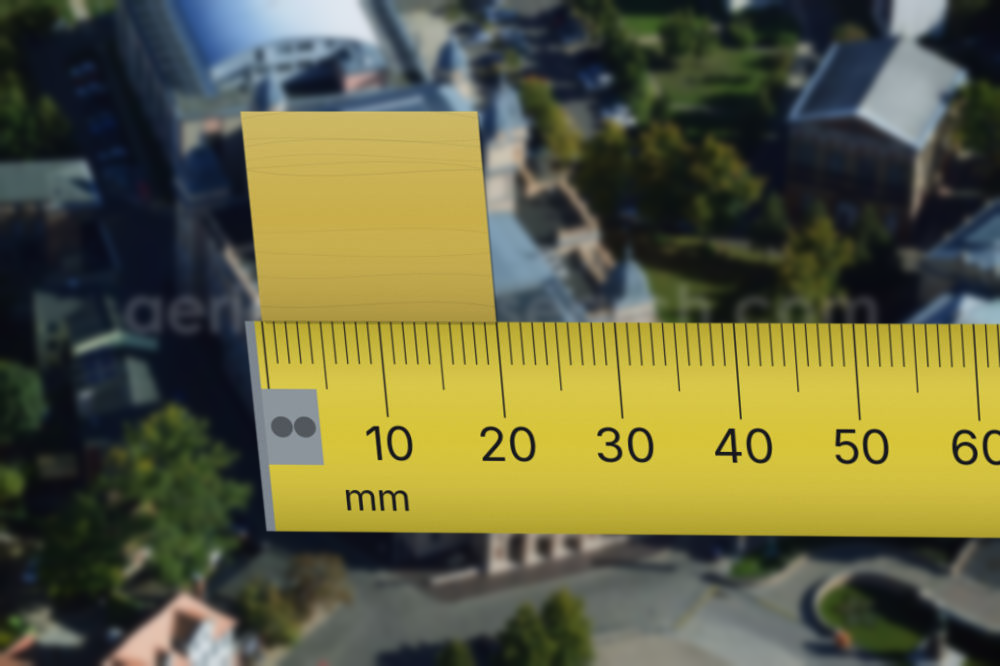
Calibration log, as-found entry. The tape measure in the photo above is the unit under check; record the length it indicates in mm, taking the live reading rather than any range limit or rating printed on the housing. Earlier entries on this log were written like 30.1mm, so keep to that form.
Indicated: 20mm
